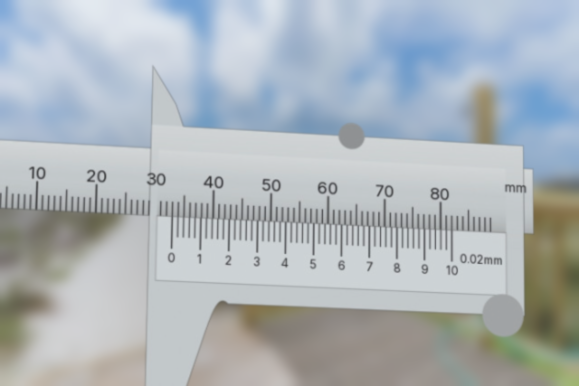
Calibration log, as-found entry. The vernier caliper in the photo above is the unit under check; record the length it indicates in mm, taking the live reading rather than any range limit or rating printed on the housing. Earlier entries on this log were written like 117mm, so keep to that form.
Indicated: 33.0mm
